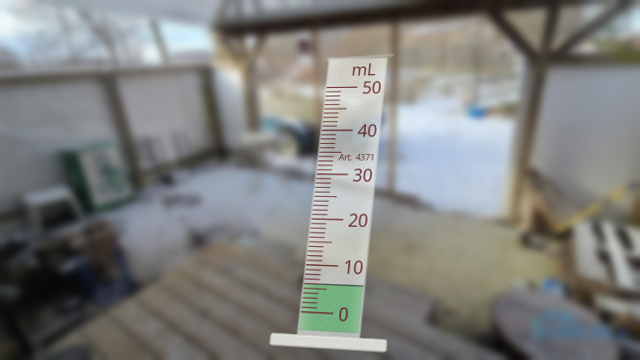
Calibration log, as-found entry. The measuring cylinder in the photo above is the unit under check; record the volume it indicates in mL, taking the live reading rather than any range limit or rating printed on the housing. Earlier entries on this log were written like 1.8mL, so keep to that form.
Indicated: 6mL
